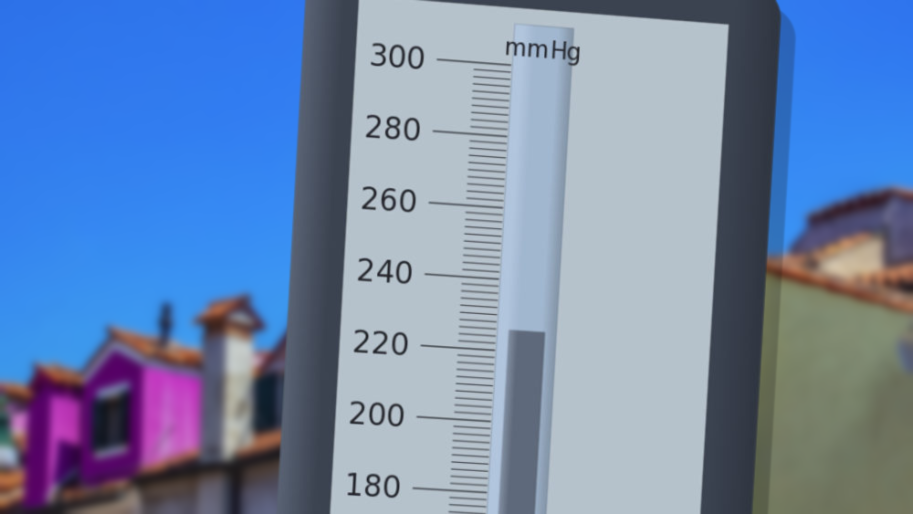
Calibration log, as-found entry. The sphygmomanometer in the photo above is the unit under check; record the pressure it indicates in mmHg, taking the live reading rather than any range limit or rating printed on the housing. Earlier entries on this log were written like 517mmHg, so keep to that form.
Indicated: 226mmHg
